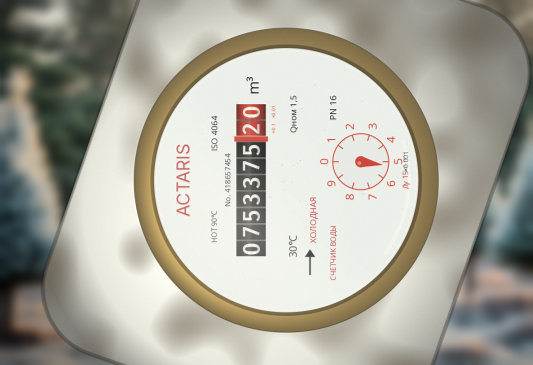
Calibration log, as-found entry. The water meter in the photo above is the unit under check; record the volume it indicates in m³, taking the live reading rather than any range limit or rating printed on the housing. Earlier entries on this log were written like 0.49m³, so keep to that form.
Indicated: 753375.205m³
